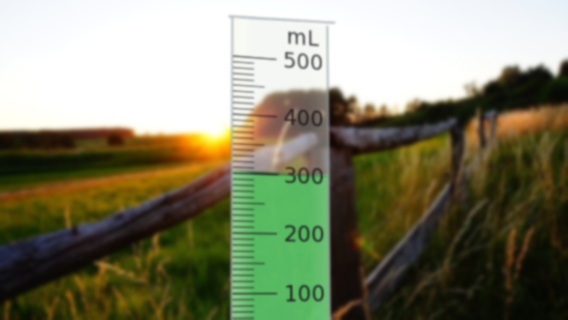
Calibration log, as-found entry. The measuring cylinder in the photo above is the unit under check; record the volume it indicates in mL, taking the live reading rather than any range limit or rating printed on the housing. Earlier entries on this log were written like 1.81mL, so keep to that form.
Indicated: 300mL
